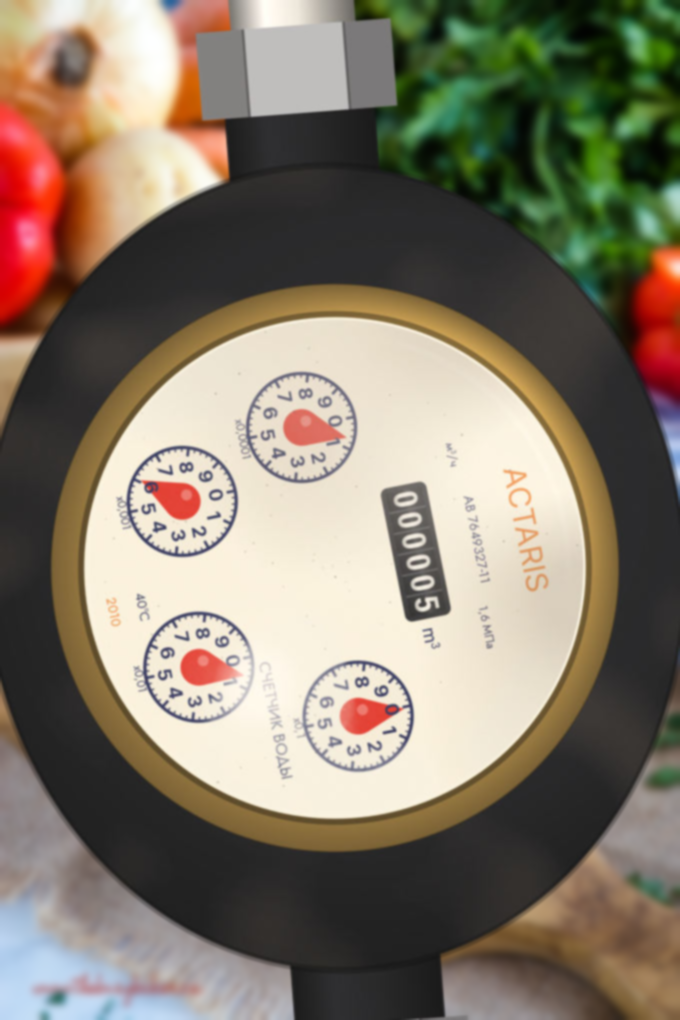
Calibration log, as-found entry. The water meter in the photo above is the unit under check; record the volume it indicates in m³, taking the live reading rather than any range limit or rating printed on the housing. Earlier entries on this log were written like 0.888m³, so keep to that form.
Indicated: 5.0060m³
